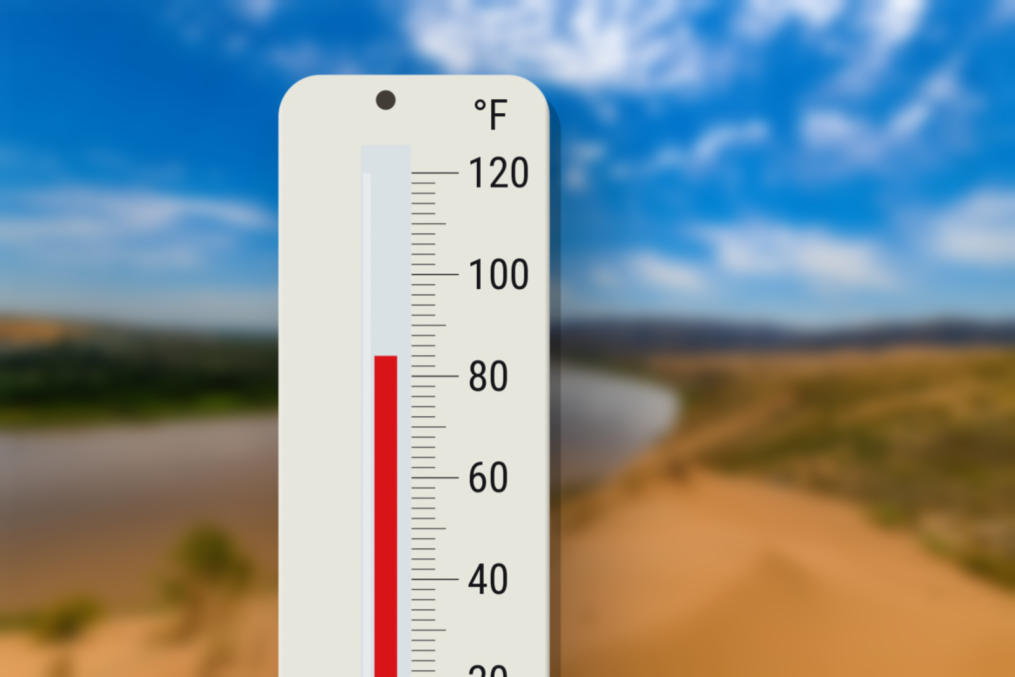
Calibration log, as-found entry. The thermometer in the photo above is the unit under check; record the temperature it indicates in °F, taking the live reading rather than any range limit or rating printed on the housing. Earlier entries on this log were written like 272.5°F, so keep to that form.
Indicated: 84°F
